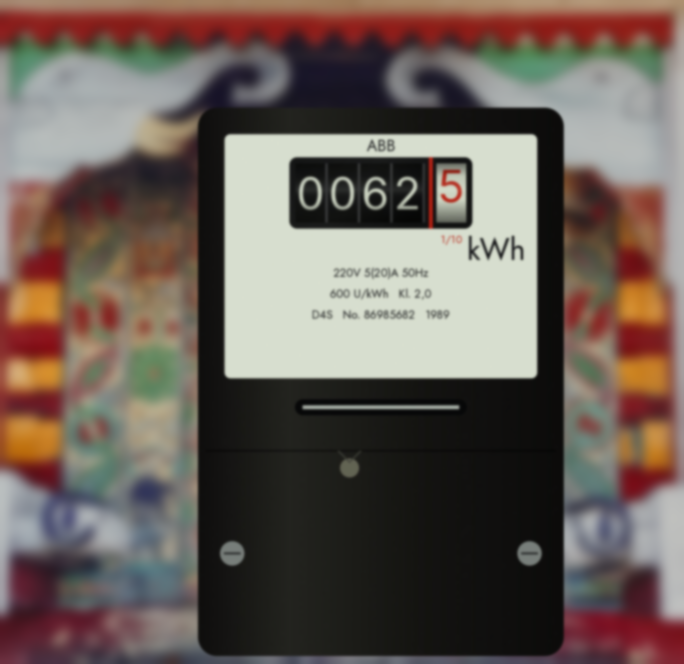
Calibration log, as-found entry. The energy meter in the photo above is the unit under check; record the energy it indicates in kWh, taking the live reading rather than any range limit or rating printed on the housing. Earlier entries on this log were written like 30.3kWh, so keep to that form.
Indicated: 62.5kWh
